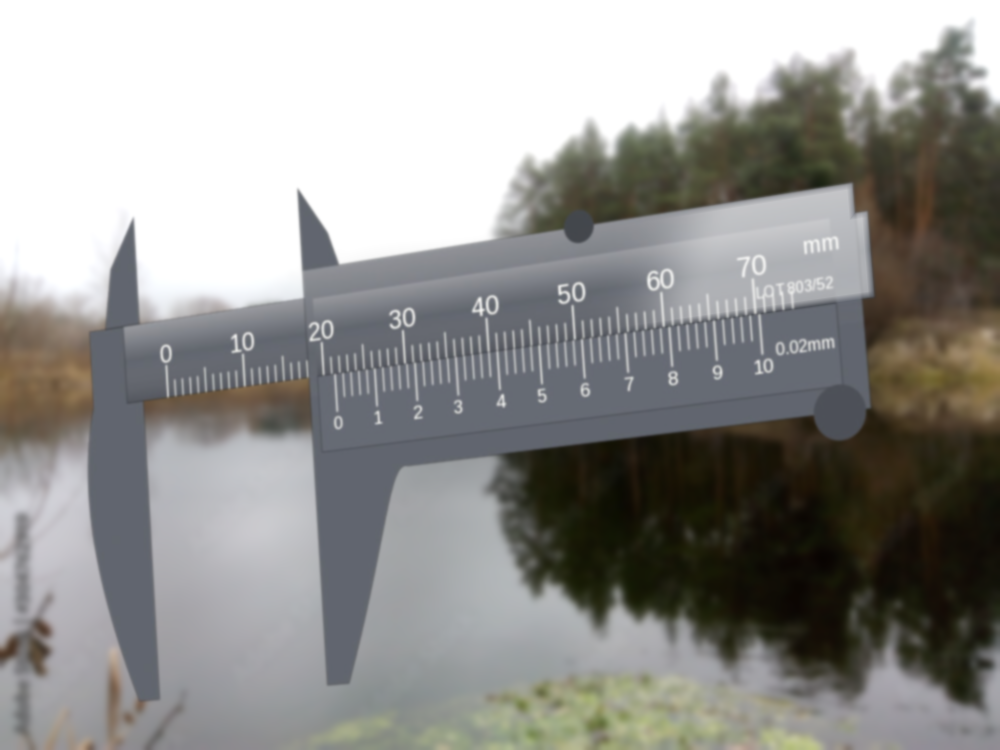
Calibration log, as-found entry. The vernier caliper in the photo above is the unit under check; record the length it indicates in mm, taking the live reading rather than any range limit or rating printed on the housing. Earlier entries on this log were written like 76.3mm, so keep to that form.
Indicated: 21.4mm
